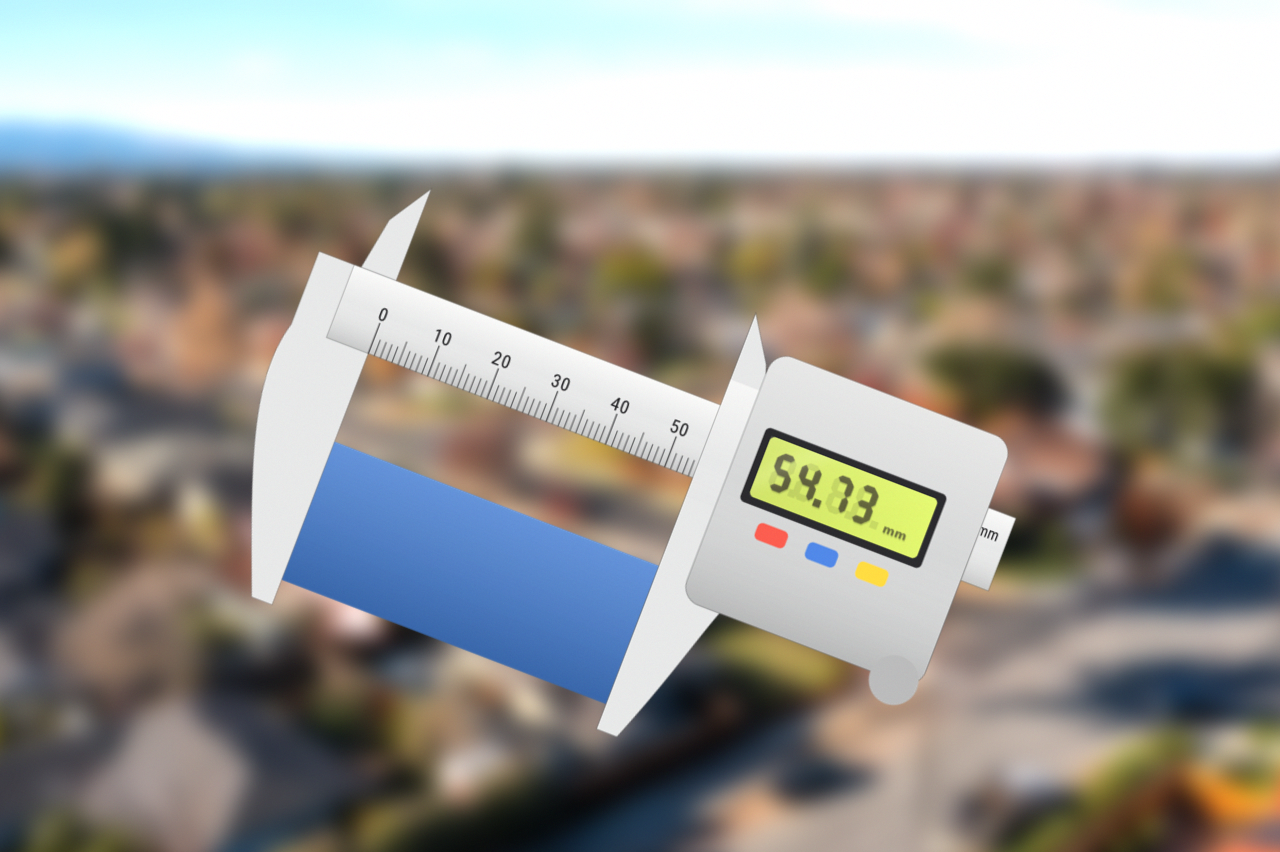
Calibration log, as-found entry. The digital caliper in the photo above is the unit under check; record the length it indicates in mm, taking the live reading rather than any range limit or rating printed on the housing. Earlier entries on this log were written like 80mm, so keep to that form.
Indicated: 54.73mm
